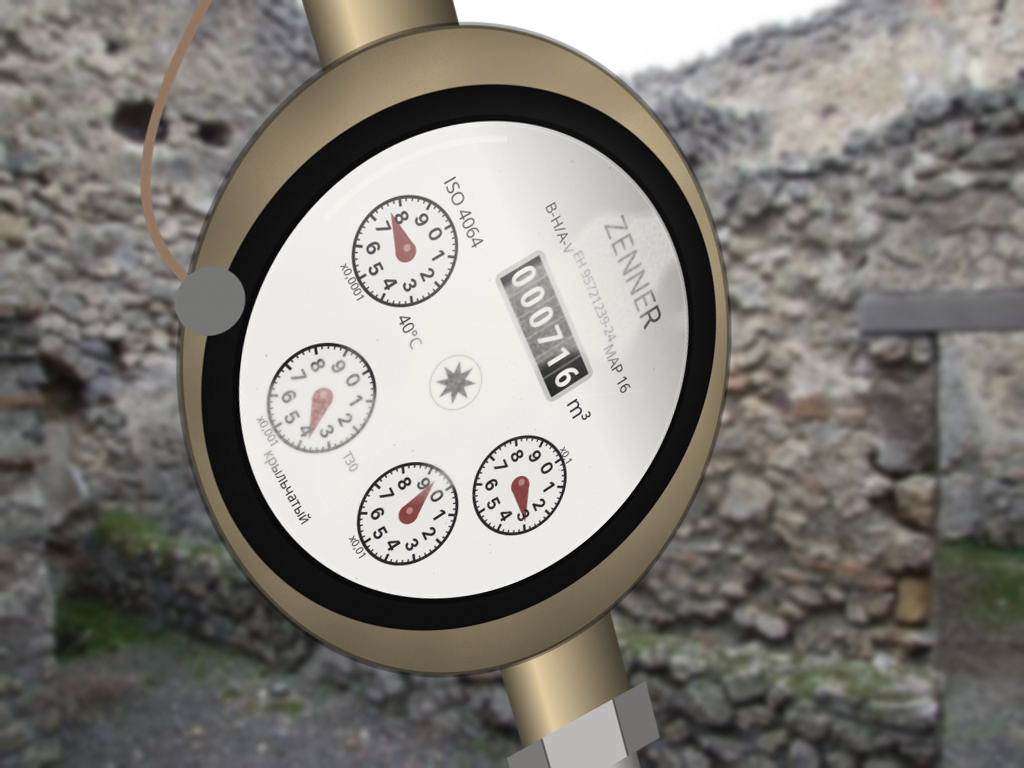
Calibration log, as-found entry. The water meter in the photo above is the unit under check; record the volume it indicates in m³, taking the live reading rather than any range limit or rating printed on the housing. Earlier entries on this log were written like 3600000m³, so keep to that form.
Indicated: 716.2937m³
